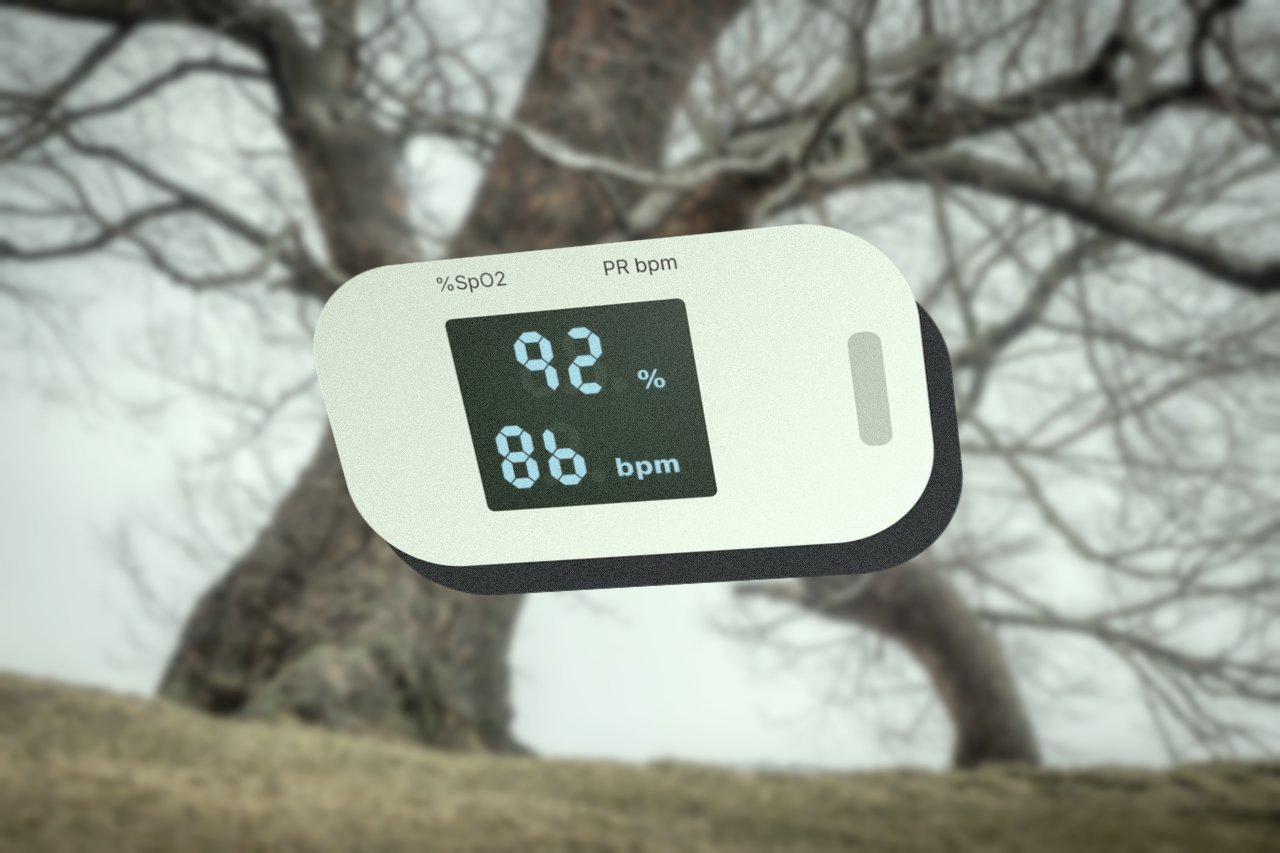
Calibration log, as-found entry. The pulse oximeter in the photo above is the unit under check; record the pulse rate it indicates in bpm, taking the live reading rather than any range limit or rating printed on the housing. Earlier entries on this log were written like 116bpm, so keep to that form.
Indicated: 86bpm
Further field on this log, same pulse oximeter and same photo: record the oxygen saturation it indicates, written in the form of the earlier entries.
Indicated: 92%
